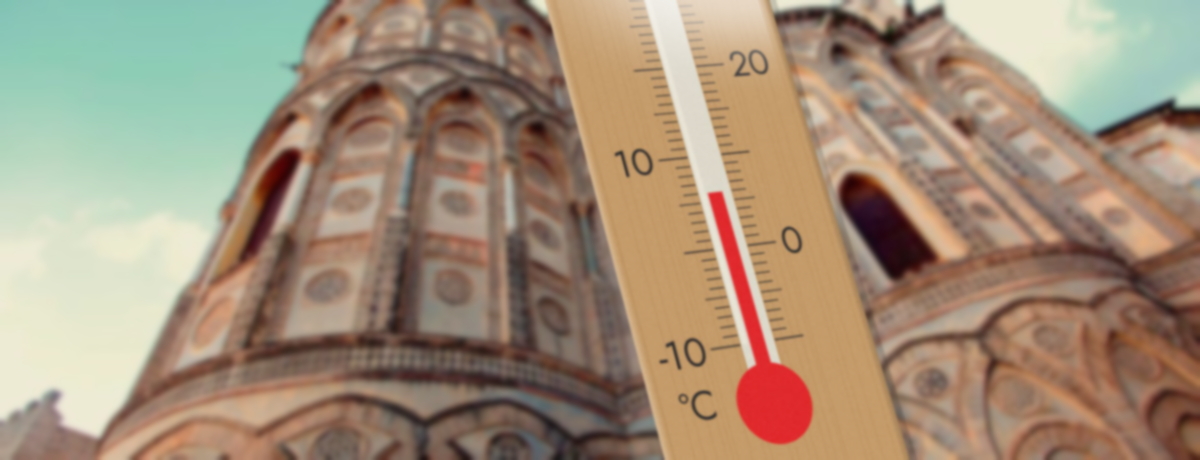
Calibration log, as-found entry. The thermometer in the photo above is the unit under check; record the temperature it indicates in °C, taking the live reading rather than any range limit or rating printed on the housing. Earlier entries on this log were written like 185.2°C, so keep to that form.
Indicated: 6°C
